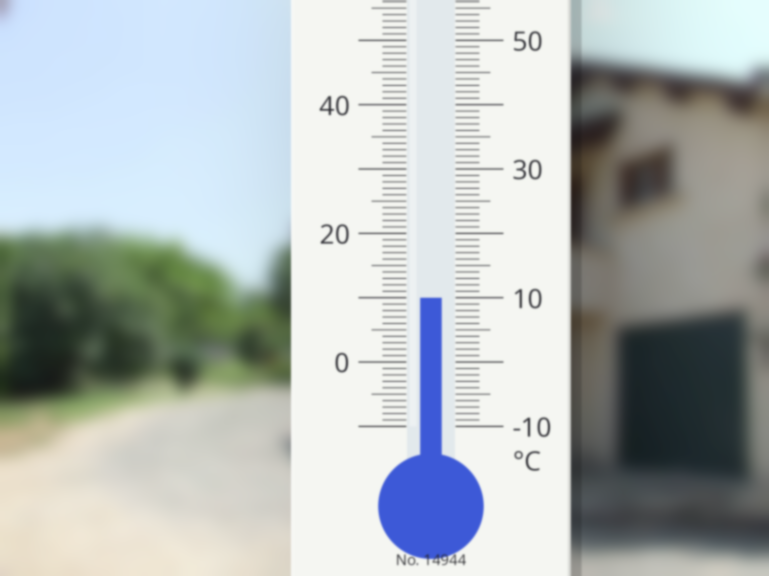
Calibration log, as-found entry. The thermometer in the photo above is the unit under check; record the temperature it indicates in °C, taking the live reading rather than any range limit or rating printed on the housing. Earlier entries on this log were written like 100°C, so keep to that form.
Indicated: 10°C
